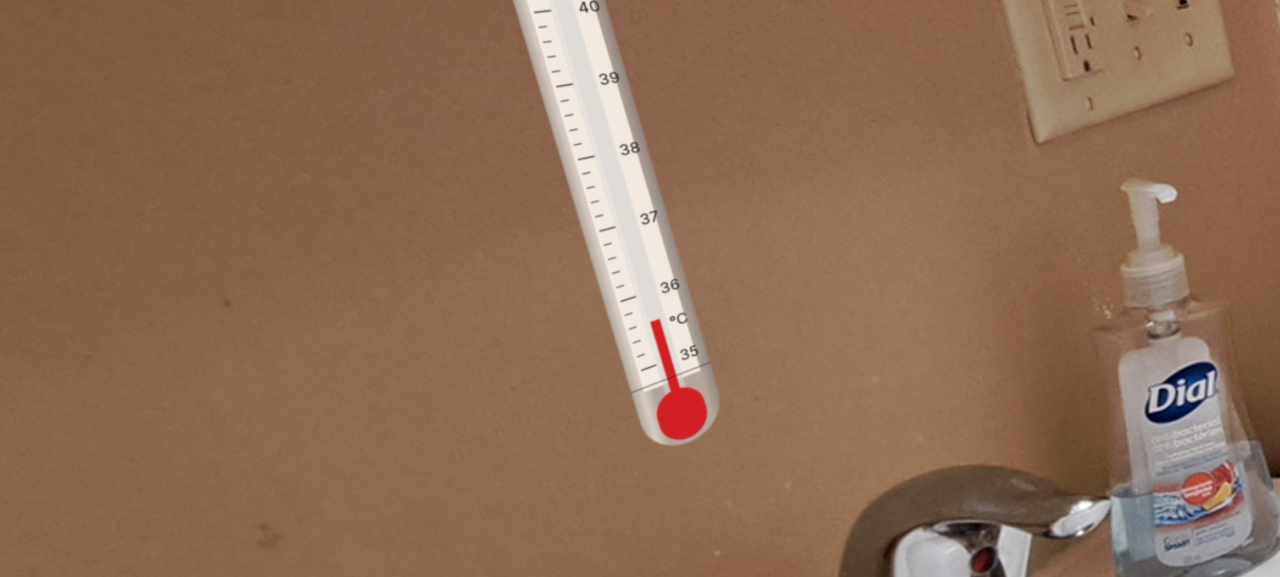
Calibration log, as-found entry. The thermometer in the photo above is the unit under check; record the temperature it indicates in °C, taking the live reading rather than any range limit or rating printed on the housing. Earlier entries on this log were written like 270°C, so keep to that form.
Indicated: 35.6°C
